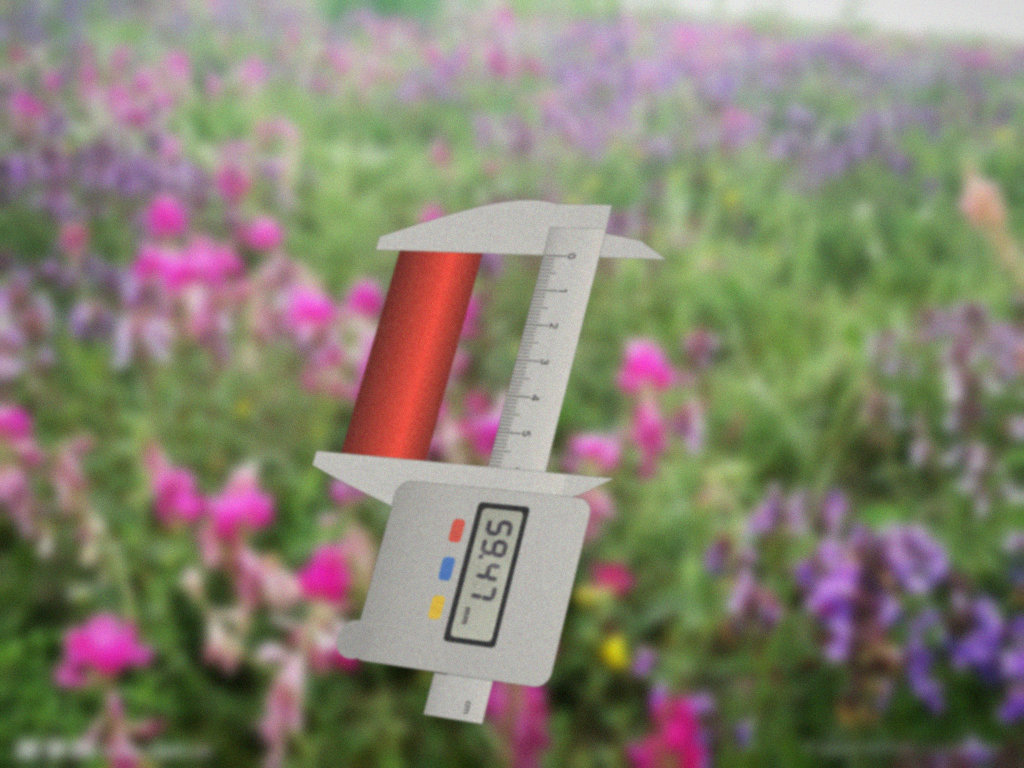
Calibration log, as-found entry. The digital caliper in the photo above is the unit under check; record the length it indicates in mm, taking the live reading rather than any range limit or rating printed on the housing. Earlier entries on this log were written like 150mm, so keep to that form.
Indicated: 59.47mm
